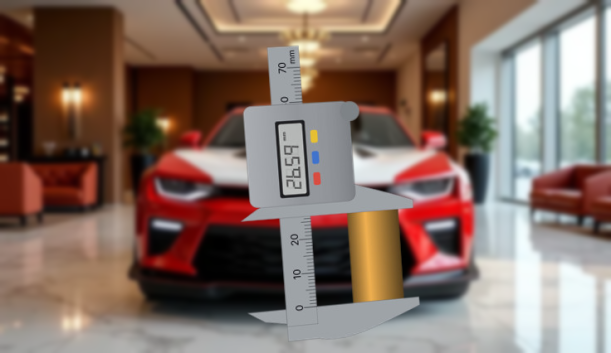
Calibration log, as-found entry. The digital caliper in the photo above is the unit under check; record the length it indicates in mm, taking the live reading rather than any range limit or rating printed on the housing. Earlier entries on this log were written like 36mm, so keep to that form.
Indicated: 26.59mm
